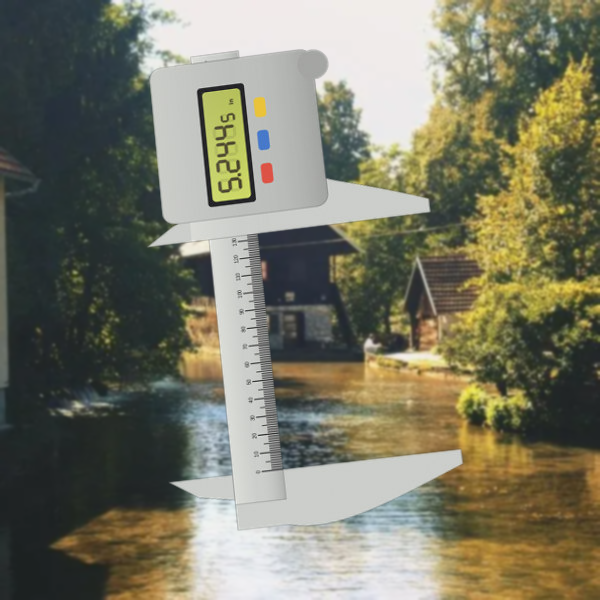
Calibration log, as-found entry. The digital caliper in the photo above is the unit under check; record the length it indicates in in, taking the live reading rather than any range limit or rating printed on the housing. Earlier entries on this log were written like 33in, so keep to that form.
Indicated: 5.2445in
